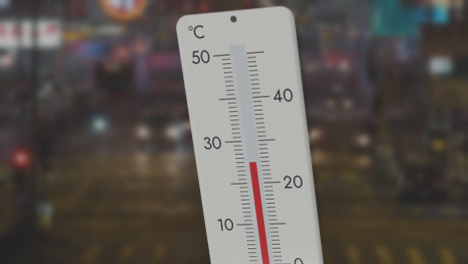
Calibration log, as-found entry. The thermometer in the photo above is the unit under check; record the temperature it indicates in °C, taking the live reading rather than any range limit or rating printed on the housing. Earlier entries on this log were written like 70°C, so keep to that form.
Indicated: 25°C
